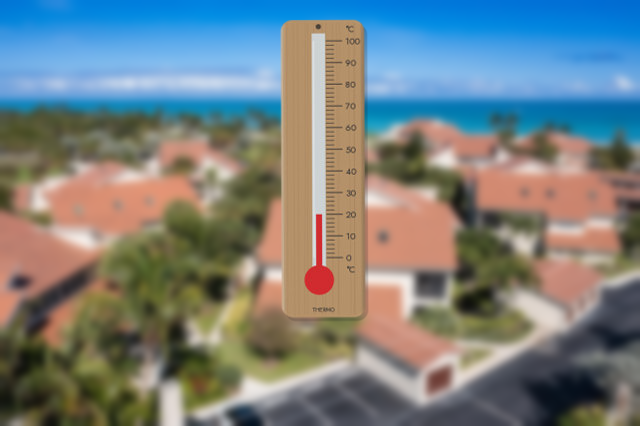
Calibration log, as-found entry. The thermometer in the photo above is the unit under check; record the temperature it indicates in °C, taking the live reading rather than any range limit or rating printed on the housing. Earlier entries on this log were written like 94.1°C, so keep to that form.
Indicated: 20°C
